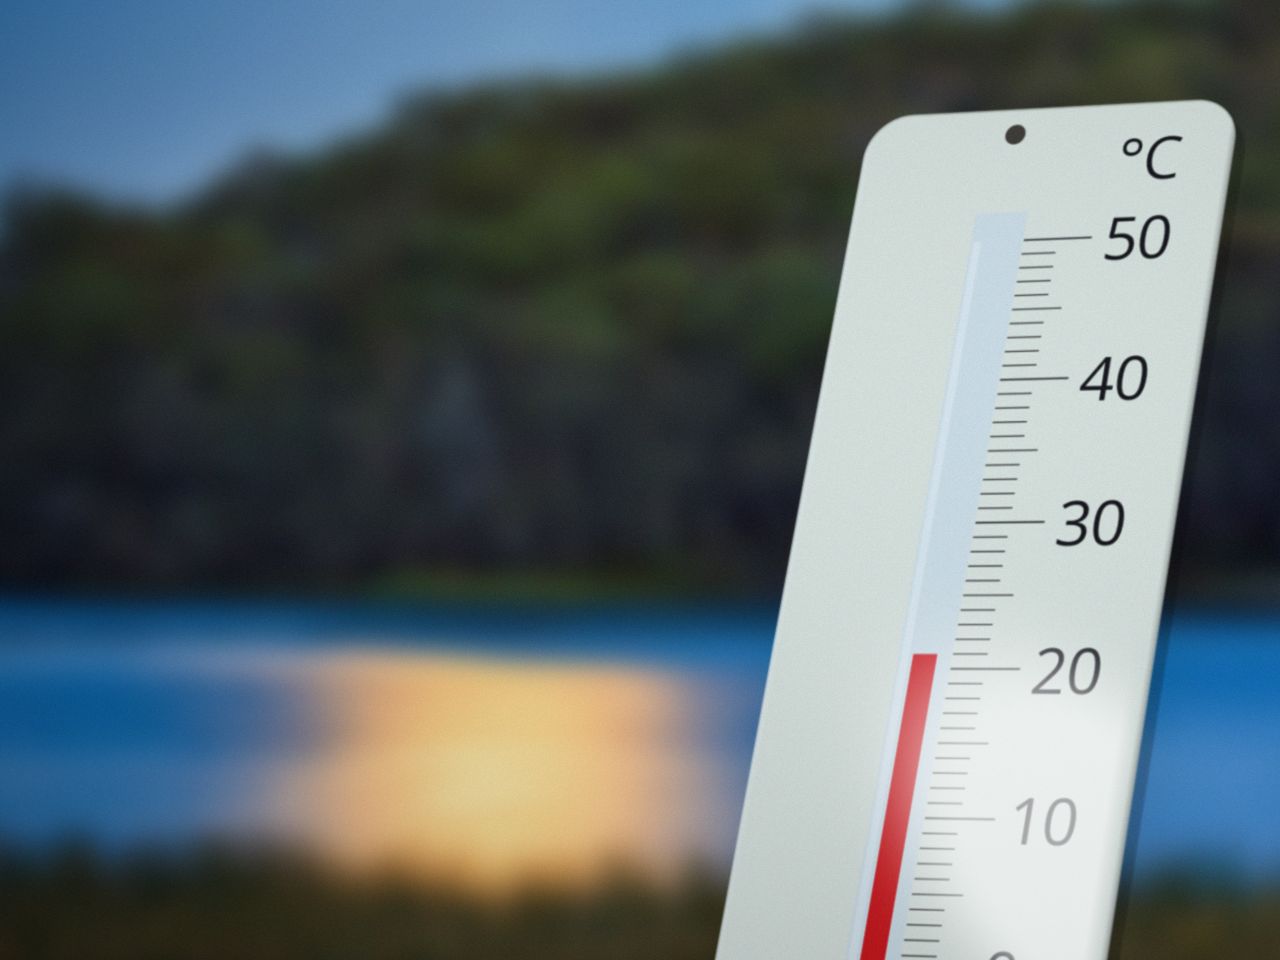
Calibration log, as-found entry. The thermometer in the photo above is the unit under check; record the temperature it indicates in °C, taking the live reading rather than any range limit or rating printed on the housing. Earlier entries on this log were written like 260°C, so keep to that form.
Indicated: 21°C
